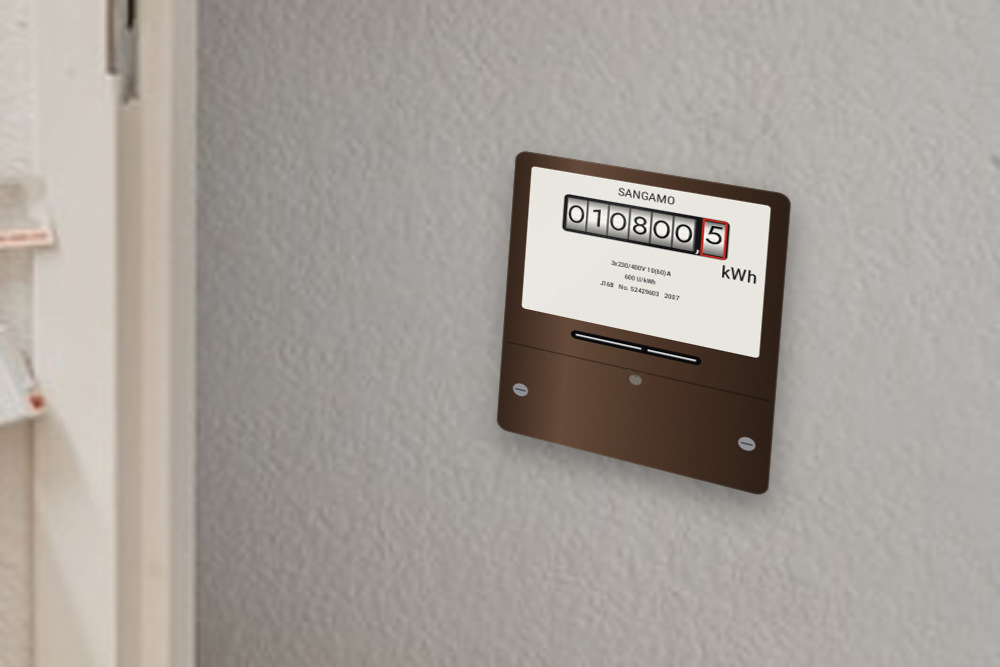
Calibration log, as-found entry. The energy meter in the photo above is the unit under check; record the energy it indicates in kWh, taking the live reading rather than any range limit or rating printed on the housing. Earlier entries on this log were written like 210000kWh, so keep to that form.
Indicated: 10800.5kWh
